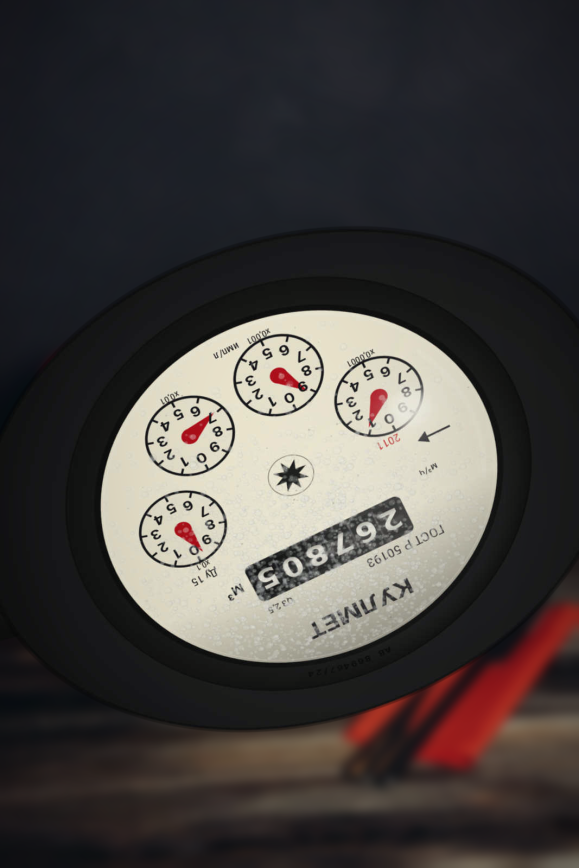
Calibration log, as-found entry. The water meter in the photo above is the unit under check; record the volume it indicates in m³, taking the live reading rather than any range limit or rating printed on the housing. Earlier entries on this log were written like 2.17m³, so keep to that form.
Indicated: 267804.9691m³
